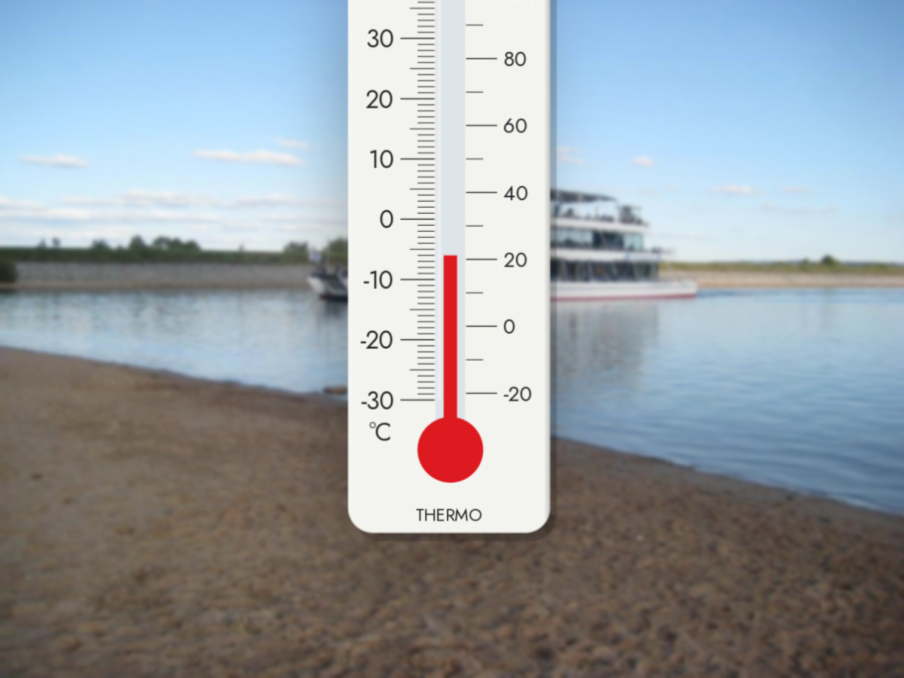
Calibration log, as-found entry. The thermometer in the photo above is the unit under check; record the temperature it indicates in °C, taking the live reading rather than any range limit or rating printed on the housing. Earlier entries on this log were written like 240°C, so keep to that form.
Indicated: -6°C
